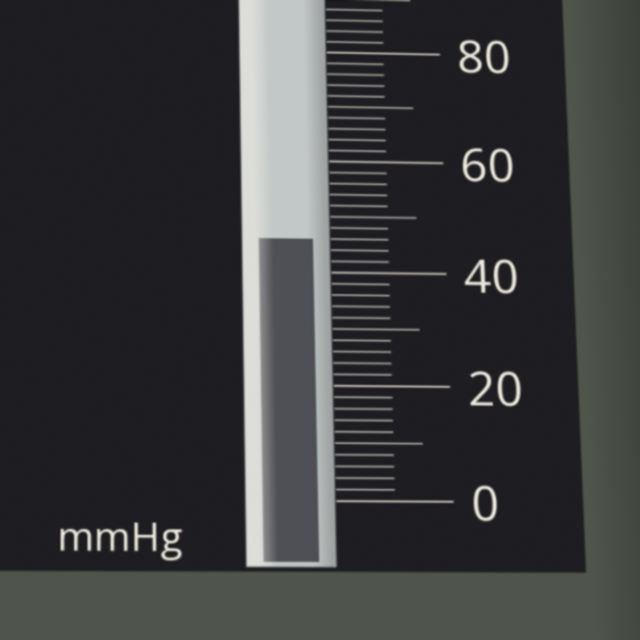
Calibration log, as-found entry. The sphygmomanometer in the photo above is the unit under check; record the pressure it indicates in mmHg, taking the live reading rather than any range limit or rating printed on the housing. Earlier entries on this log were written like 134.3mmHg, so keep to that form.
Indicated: 46mmHg
